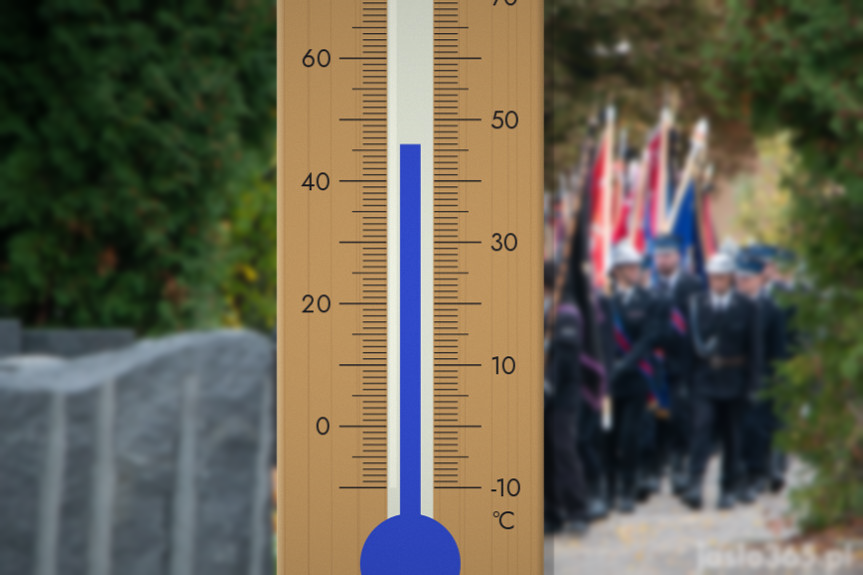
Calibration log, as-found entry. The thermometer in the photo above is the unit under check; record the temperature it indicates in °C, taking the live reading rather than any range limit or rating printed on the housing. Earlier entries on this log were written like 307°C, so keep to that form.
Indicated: 46°C
